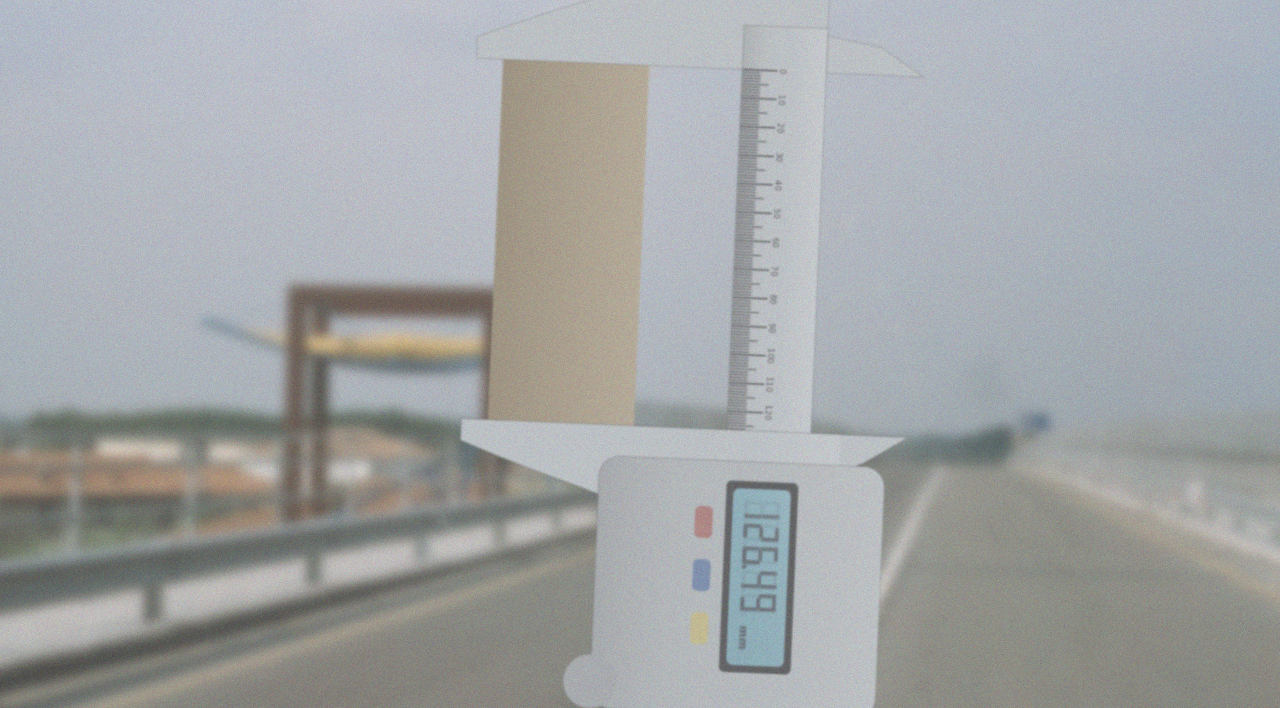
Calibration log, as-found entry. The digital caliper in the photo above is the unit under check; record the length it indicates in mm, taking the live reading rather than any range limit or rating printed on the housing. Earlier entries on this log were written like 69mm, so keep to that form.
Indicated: 126.49mm
